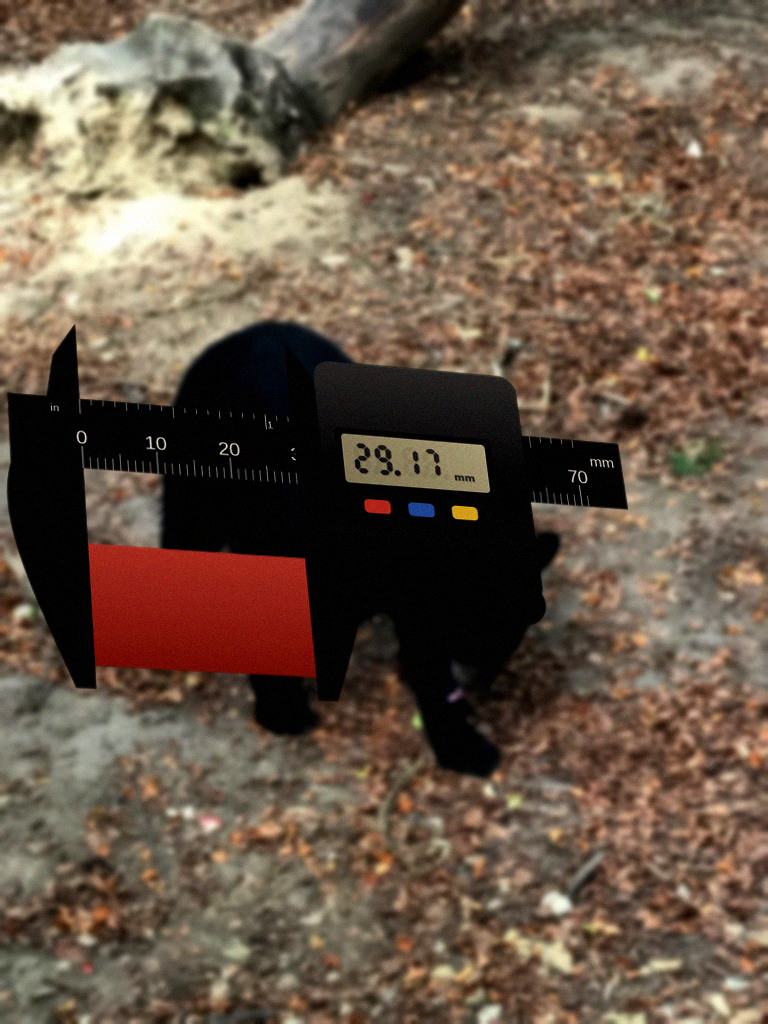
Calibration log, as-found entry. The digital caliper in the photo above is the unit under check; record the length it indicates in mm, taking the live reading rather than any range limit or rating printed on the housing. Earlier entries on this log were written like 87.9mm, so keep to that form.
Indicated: 29.17mm
